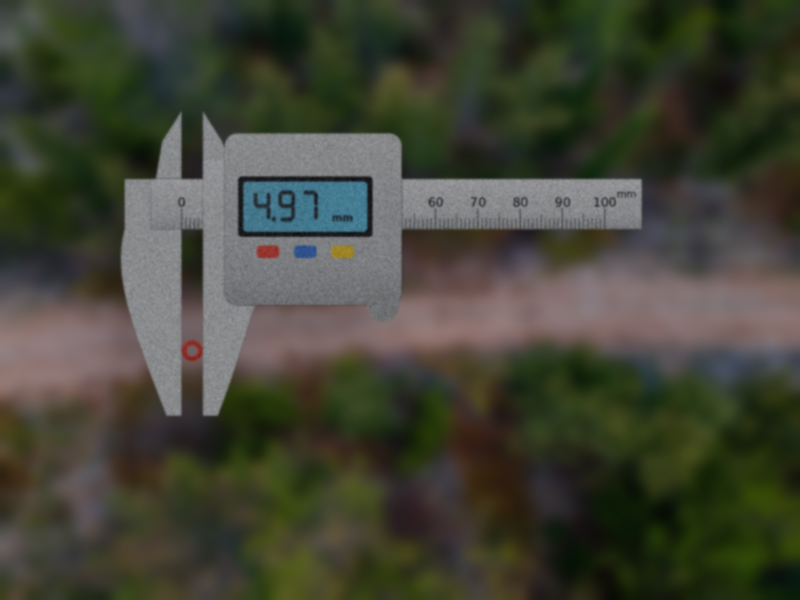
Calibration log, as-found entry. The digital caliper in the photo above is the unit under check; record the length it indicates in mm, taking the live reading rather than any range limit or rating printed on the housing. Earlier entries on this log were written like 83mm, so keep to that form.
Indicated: 4.97mm
